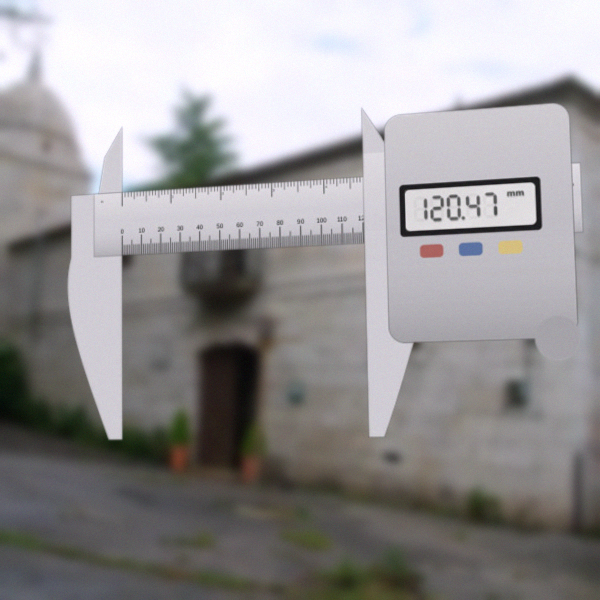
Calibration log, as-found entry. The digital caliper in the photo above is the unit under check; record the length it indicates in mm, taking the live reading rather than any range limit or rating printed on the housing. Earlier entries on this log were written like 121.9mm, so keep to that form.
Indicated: 120.47mm
